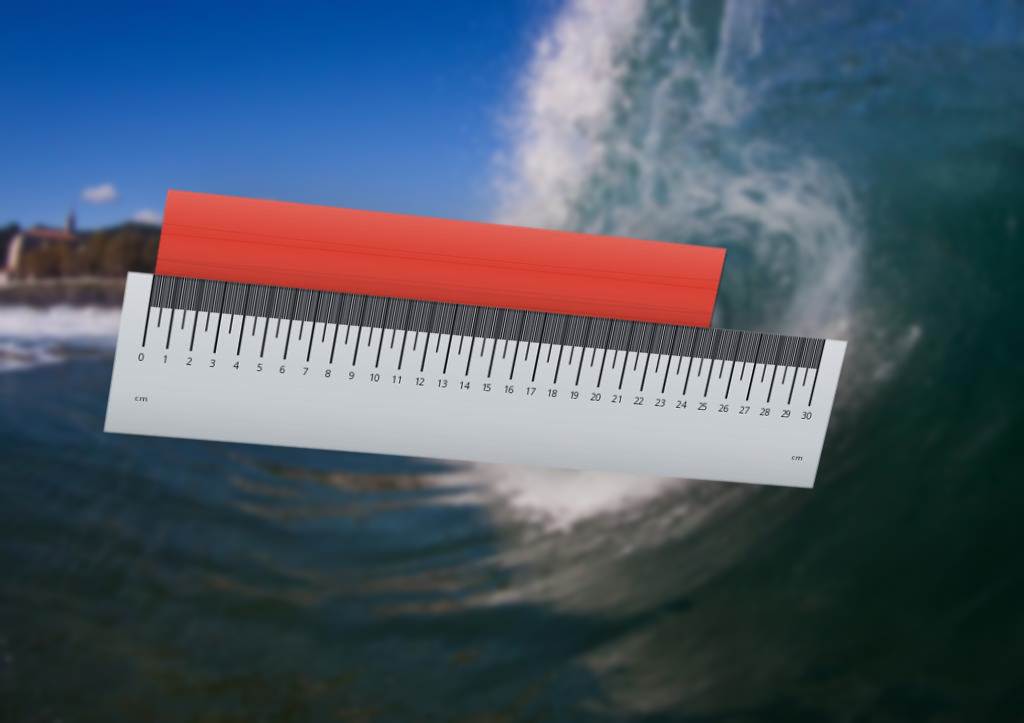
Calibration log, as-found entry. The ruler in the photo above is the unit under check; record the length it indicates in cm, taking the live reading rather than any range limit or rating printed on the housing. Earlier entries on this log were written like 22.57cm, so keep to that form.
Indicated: 24.5cm
